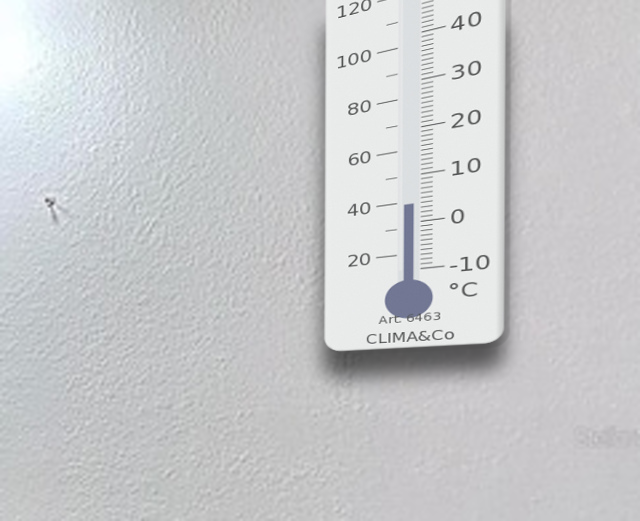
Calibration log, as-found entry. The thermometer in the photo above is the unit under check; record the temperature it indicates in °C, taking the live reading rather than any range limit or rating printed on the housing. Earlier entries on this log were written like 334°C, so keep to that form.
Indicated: 4°C
